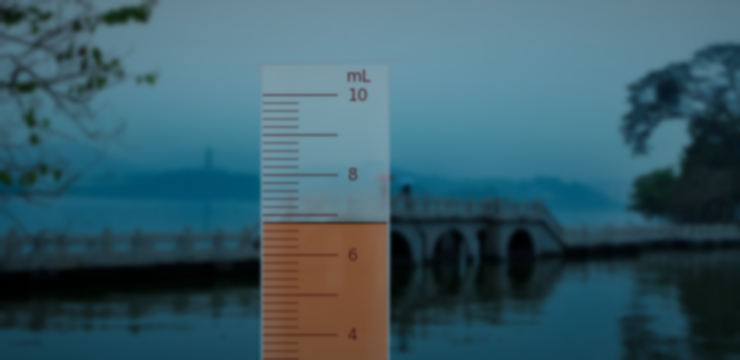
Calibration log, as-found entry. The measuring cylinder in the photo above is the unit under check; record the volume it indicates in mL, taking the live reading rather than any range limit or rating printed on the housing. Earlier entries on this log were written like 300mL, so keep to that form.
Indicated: 6.8mL
